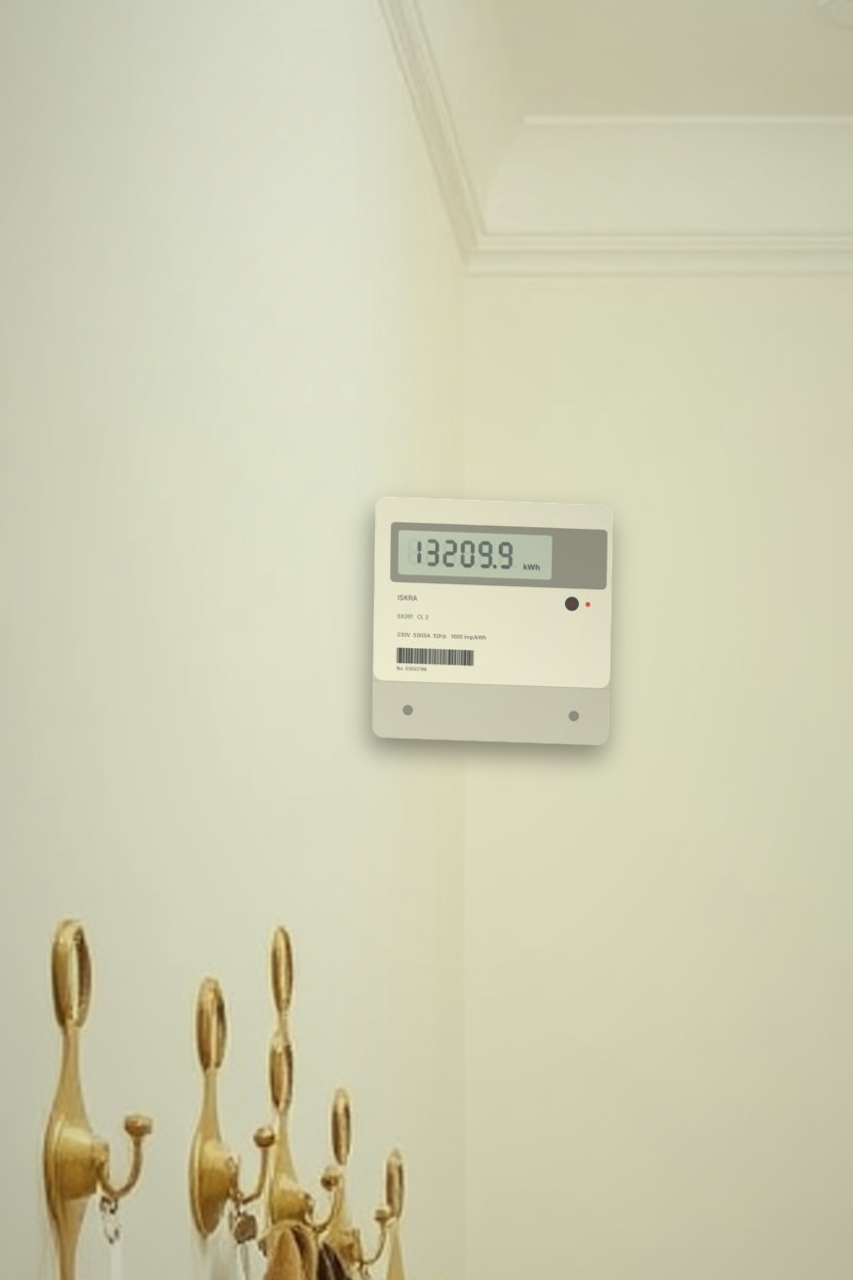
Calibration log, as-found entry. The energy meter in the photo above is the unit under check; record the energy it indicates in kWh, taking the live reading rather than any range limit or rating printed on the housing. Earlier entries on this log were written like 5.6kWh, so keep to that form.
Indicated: 13209.9kWh
